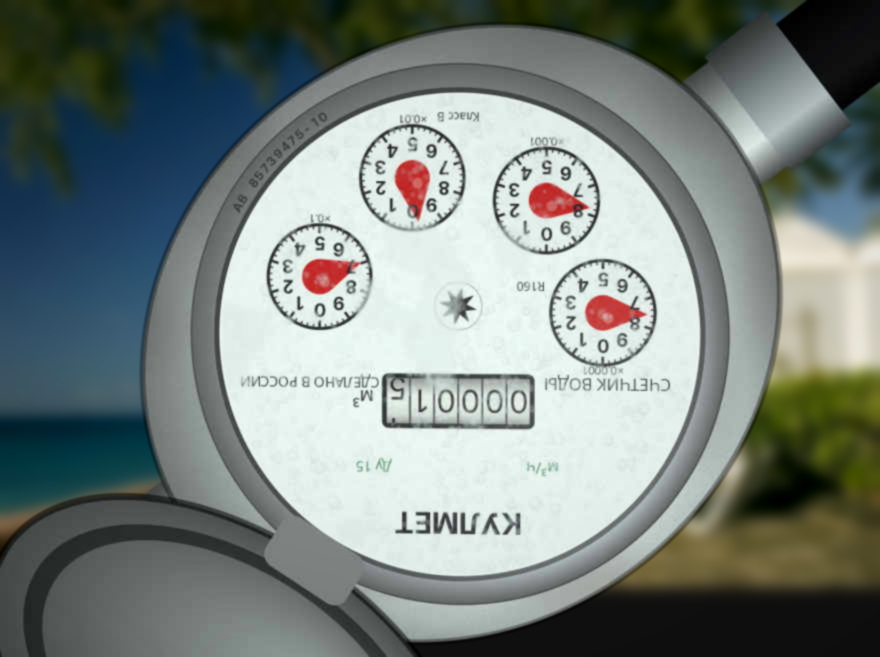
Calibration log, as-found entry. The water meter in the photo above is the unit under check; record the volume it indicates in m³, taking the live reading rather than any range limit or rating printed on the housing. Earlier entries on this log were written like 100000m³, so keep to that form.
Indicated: 14.6977m³
